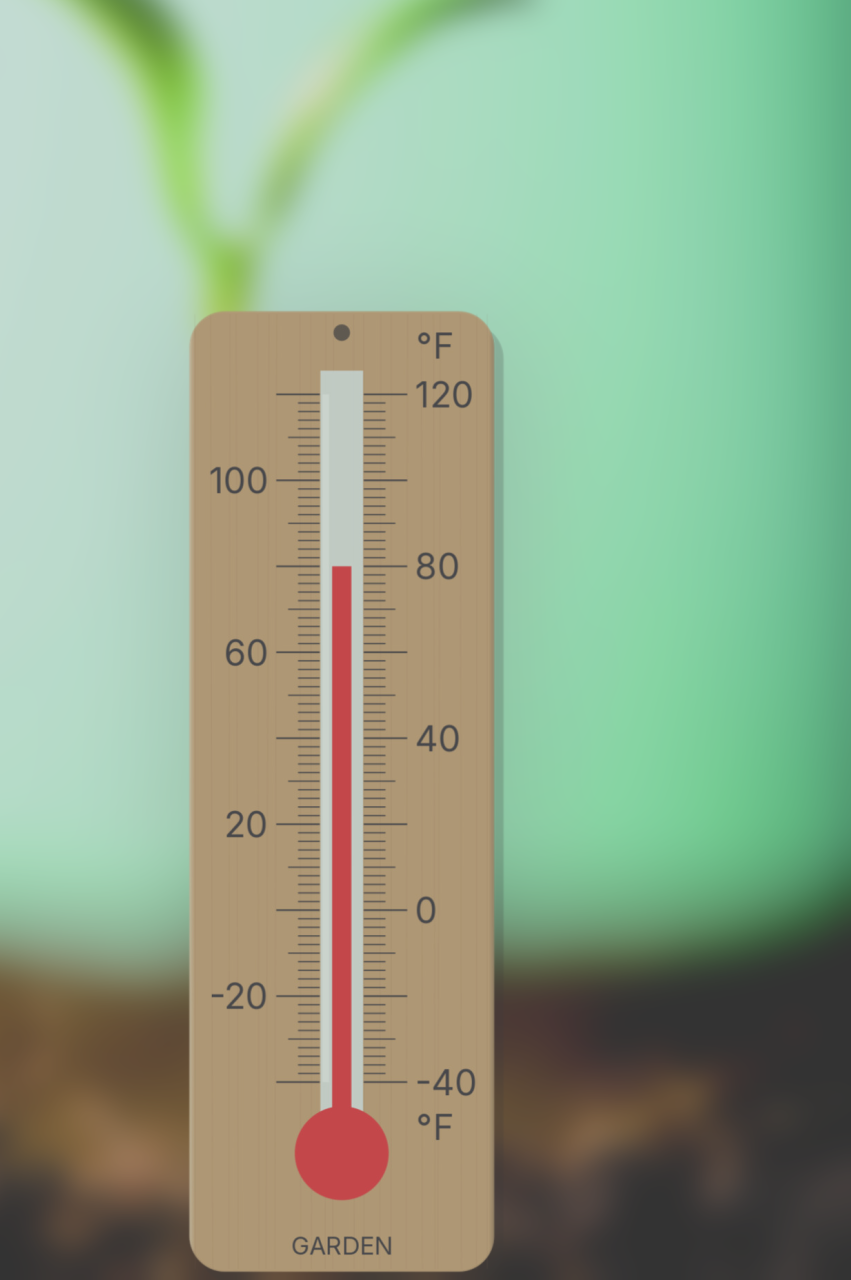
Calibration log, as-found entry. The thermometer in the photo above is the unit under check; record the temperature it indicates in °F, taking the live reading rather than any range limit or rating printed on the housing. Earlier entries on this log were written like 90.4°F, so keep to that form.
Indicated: 80°F
